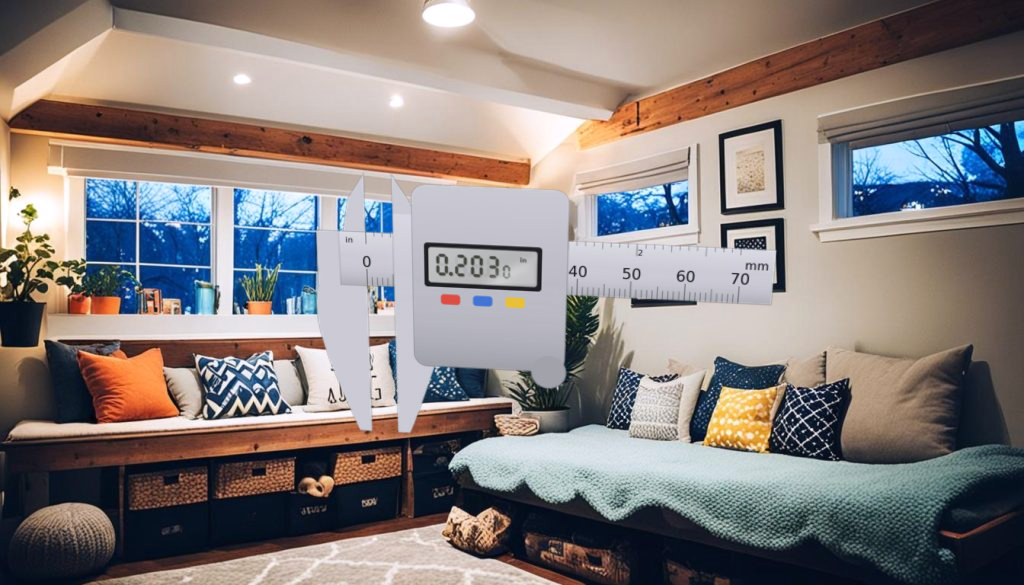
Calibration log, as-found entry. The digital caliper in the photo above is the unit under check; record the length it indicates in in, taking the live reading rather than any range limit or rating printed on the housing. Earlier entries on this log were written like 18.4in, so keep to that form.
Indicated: 0.2030in
